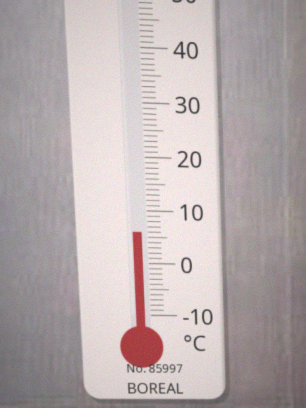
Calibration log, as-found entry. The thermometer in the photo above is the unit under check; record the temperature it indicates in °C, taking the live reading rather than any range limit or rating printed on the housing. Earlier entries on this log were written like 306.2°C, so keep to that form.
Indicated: 6°C
